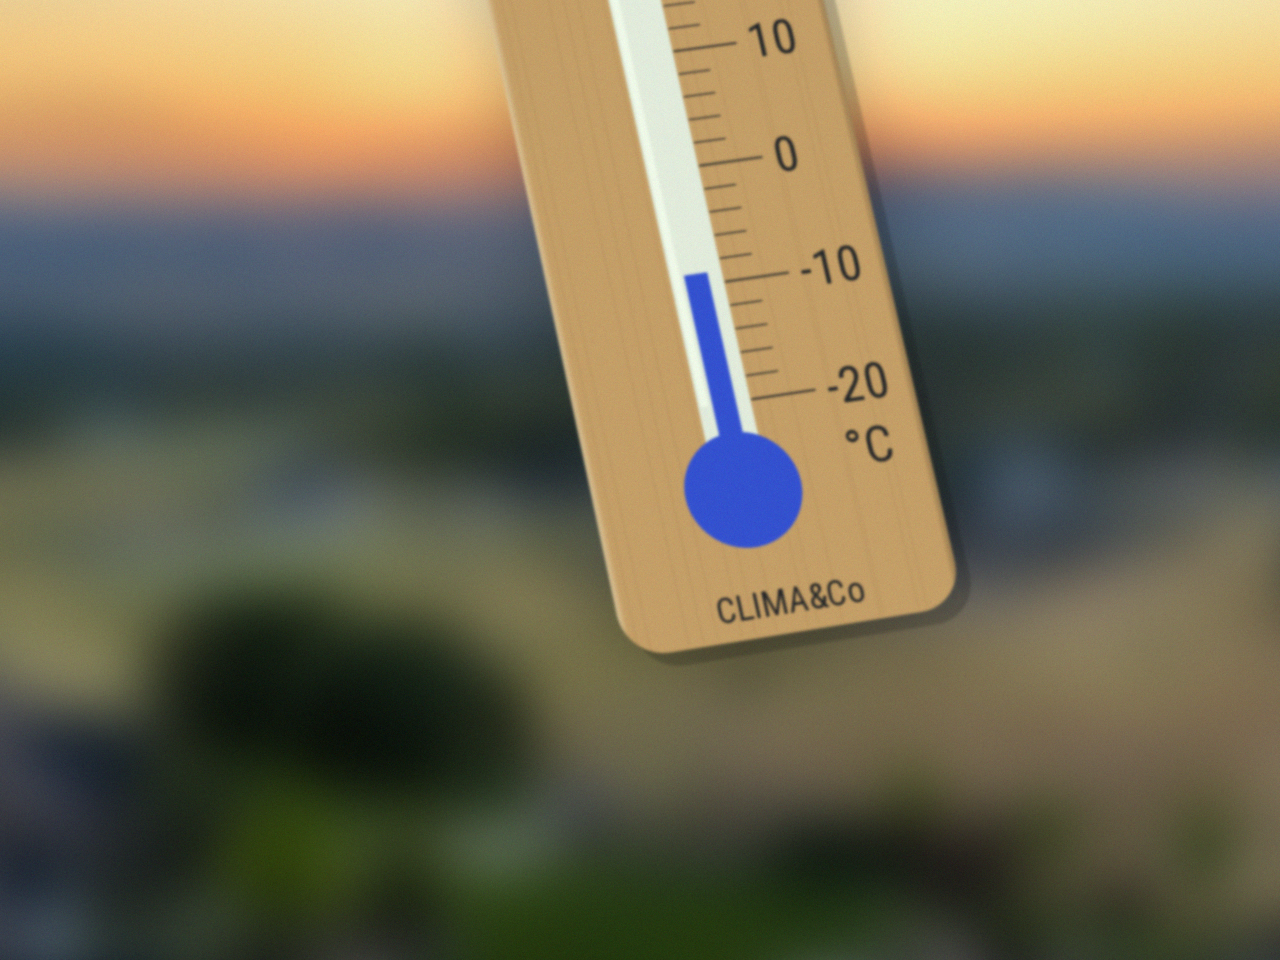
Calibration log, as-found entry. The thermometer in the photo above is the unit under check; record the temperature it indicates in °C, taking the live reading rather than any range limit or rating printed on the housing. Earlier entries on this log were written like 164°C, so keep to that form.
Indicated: -9°C
